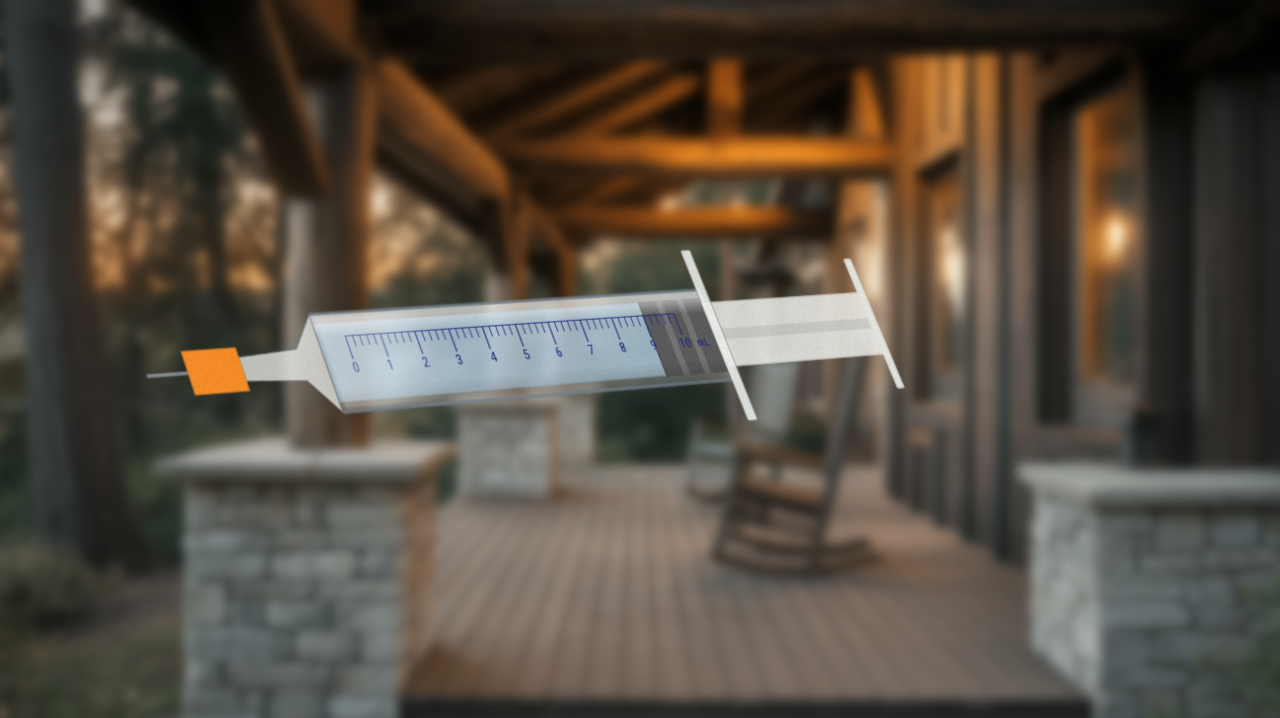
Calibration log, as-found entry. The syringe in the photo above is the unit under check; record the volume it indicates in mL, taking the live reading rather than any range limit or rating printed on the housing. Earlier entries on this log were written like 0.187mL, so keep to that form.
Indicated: 9mL
